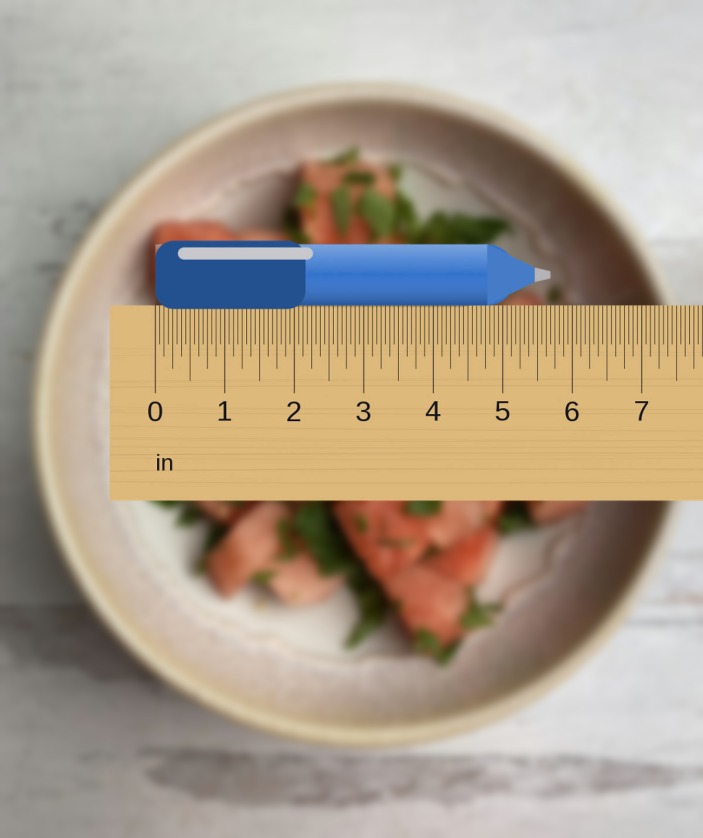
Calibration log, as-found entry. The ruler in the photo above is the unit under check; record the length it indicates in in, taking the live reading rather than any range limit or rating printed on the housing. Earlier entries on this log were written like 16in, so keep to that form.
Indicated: 5.6875in
